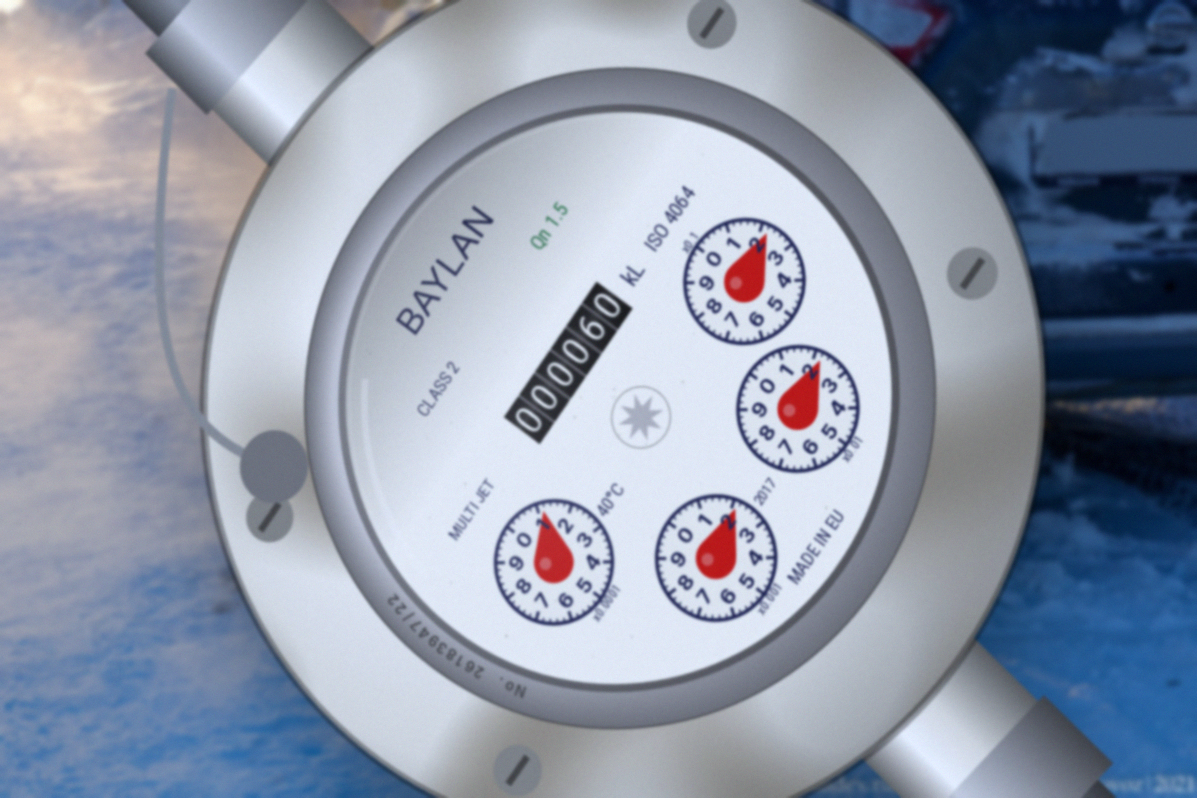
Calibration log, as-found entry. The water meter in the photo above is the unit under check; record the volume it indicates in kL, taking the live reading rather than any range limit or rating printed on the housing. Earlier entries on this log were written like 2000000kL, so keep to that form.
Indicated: 60.2221kL
